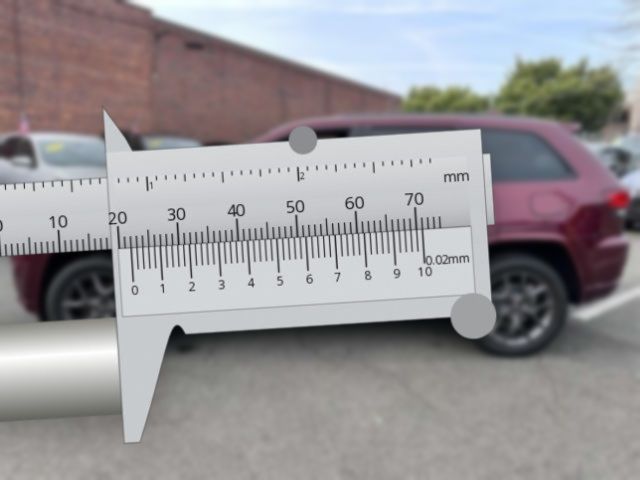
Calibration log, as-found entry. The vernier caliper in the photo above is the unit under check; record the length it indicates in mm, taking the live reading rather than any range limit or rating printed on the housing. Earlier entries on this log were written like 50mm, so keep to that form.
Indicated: 22.0mm
